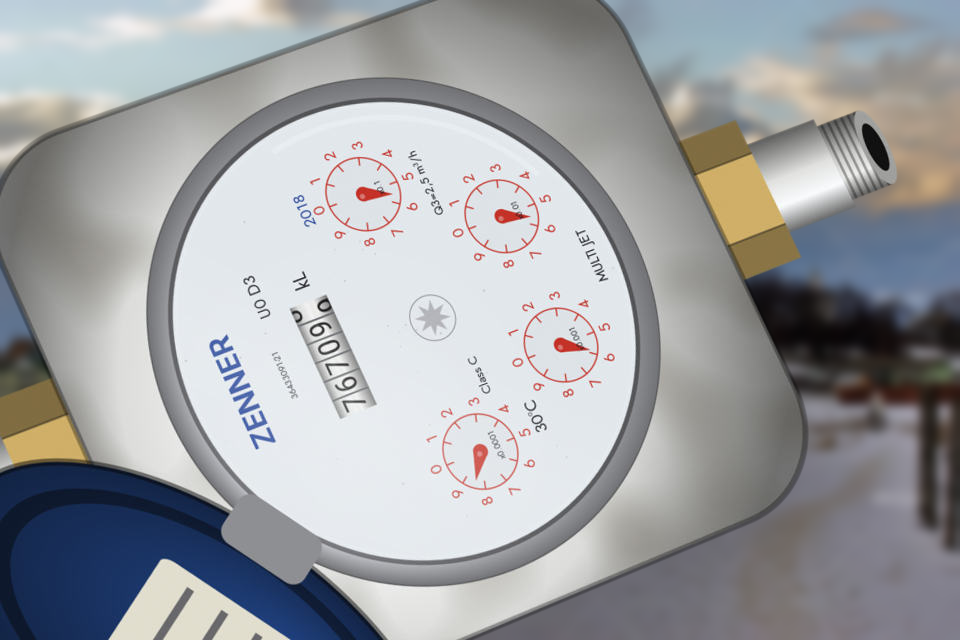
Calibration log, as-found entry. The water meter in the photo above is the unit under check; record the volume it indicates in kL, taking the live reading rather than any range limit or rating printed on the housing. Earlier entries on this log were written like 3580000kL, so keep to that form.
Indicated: 767098.5558kL
